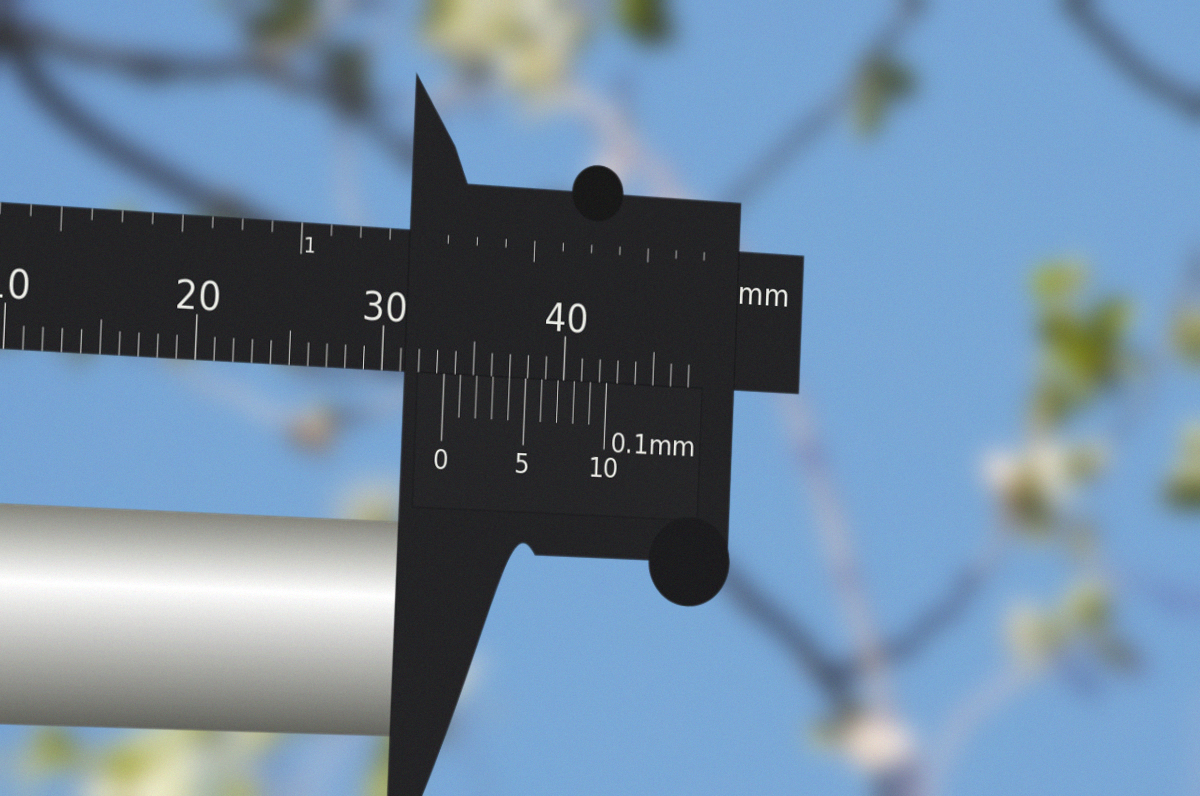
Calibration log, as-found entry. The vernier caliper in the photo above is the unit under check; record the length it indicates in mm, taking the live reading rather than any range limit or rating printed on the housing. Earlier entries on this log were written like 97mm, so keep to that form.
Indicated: 33.4mm
